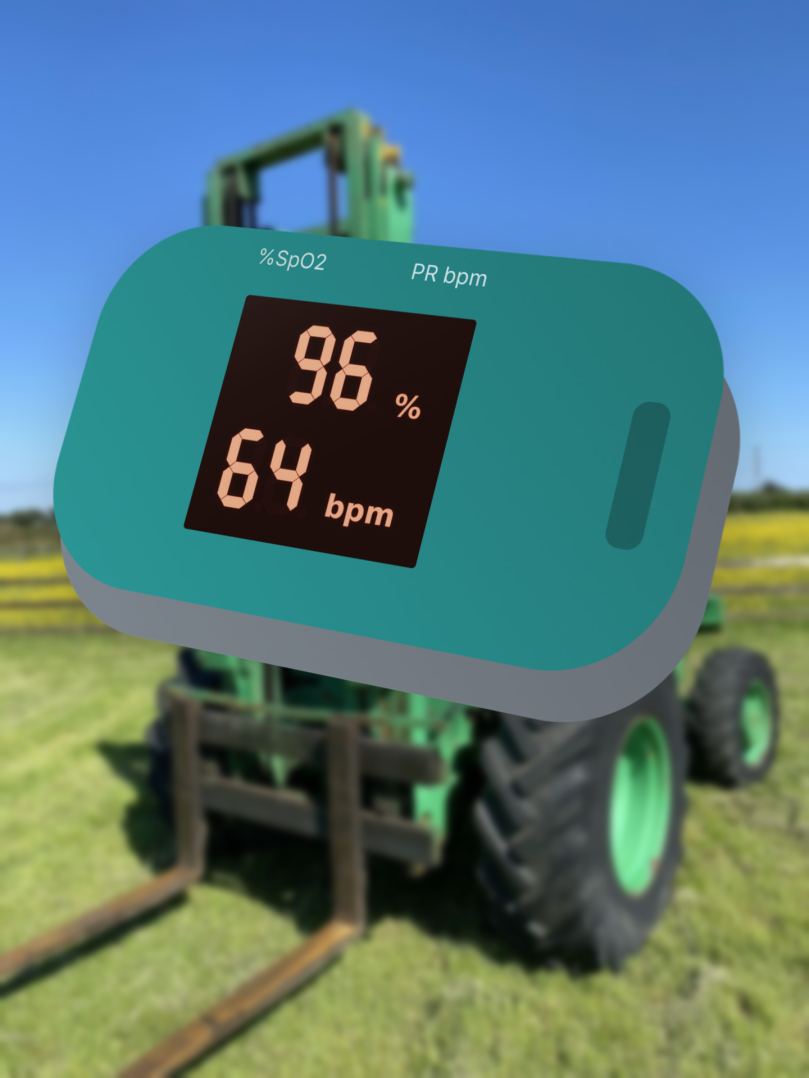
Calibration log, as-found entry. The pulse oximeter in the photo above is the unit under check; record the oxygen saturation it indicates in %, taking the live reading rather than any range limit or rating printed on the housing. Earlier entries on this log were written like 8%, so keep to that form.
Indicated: 96%
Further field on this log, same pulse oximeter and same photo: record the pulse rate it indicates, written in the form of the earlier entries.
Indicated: 64bpm
